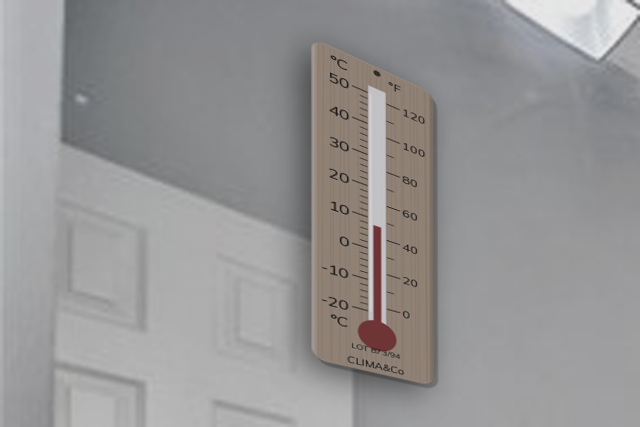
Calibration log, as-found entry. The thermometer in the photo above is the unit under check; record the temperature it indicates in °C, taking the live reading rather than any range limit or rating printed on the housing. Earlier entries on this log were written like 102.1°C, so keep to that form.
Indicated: 8°C
